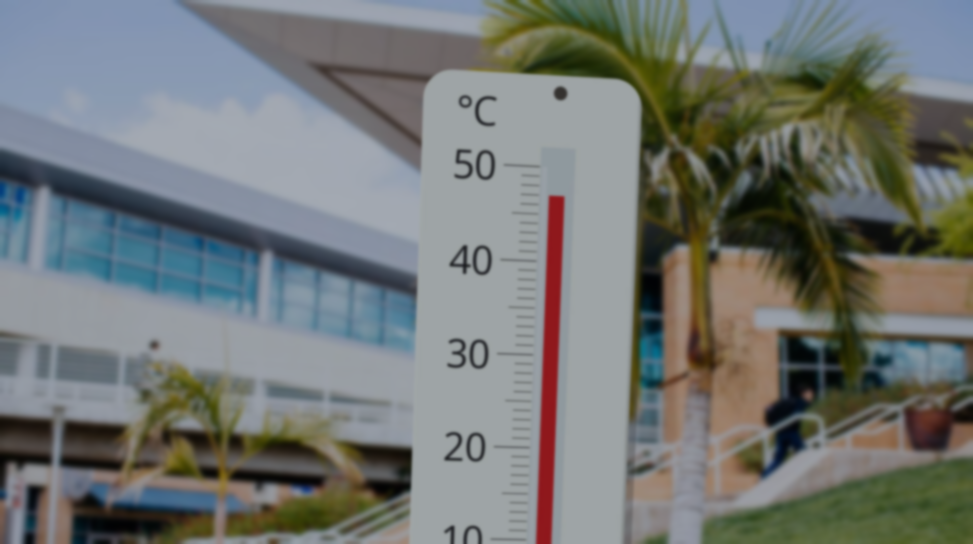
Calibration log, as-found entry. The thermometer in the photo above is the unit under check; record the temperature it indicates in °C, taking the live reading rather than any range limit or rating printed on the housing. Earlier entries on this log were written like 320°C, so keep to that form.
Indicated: 47°C
